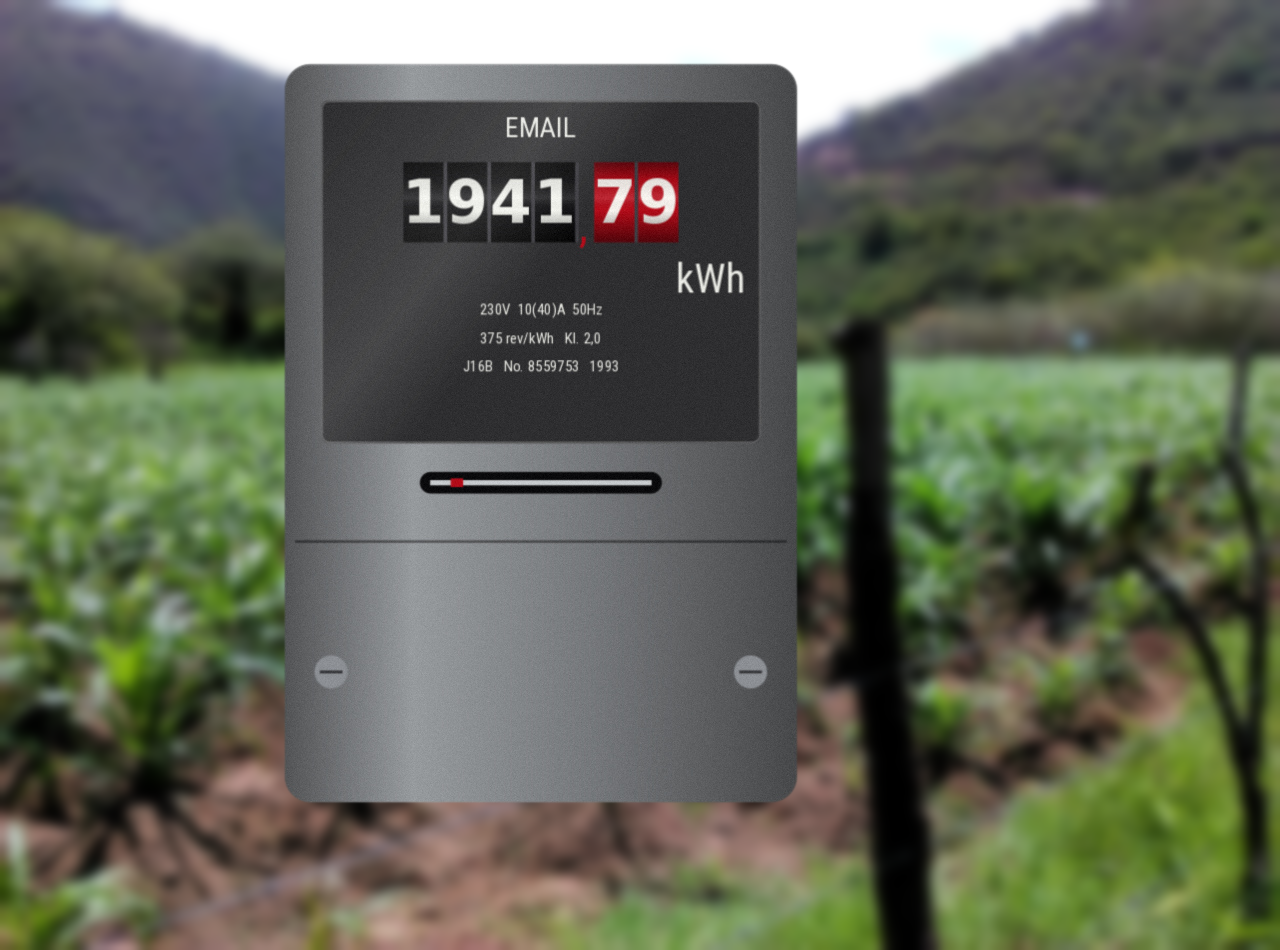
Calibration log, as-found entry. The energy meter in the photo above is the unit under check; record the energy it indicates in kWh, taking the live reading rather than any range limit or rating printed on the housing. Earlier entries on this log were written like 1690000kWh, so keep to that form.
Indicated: 1941.79kWh
